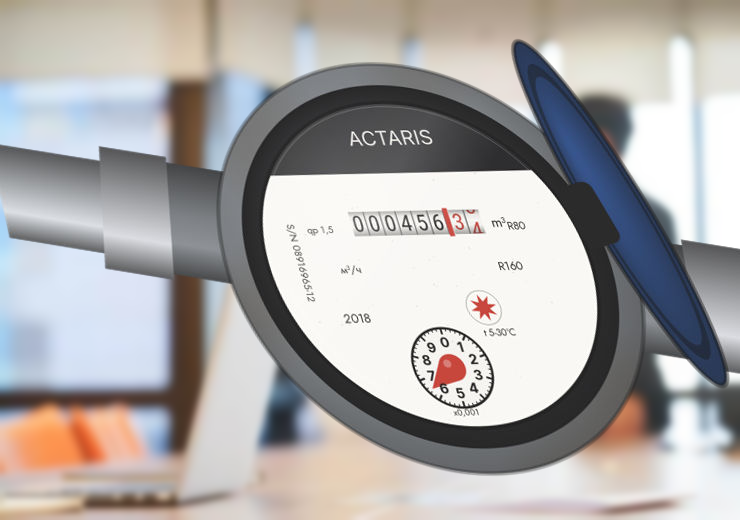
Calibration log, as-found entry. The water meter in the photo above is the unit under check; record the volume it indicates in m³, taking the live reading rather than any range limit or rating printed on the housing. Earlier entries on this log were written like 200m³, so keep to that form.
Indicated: 456.336m³
